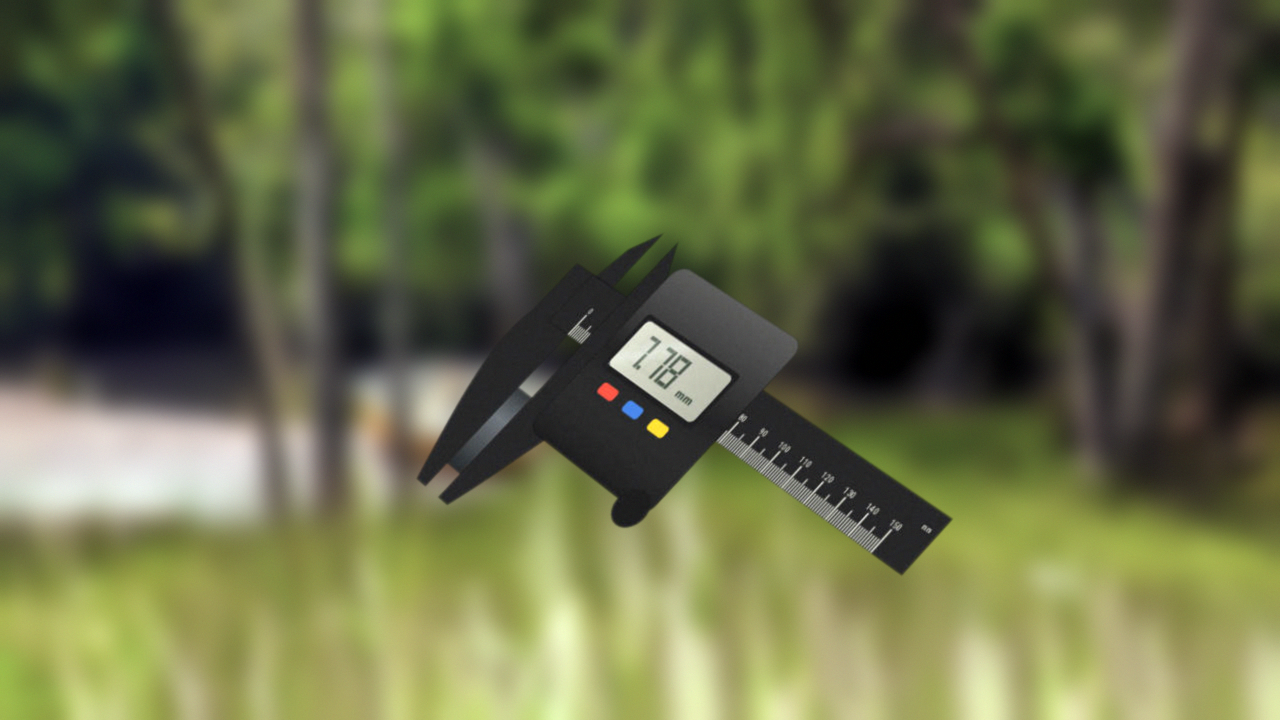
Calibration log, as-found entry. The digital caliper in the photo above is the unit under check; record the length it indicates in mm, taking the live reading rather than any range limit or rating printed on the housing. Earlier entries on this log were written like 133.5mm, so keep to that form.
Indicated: 7.78mm
